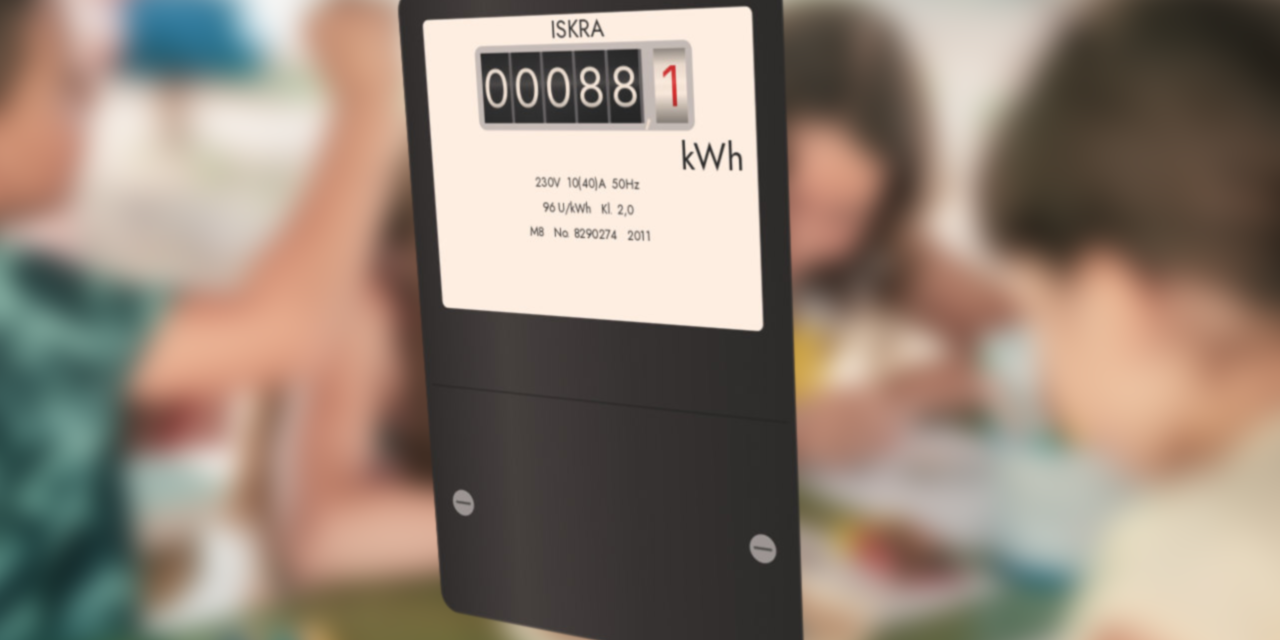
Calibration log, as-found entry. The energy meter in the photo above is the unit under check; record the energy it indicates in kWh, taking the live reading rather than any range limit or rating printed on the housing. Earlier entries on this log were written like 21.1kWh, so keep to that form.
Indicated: 88.1kWh
